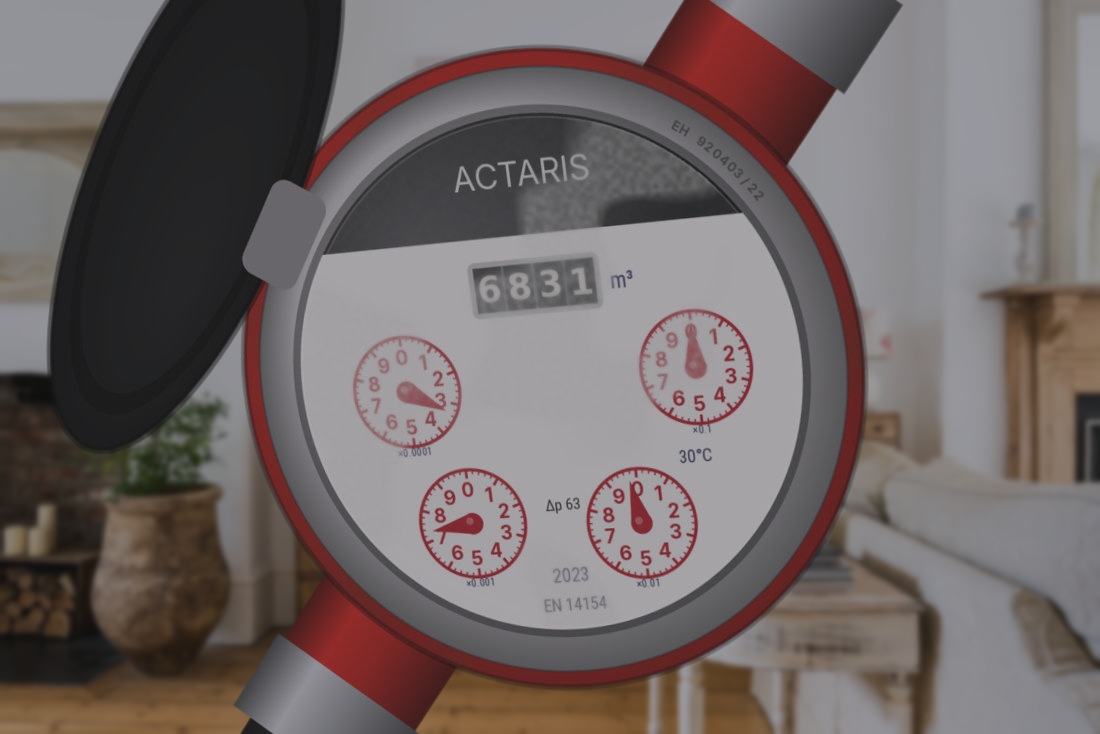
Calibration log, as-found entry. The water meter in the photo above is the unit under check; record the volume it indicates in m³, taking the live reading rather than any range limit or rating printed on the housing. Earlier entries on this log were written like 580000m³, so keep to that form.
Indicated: 6830.9973m³
